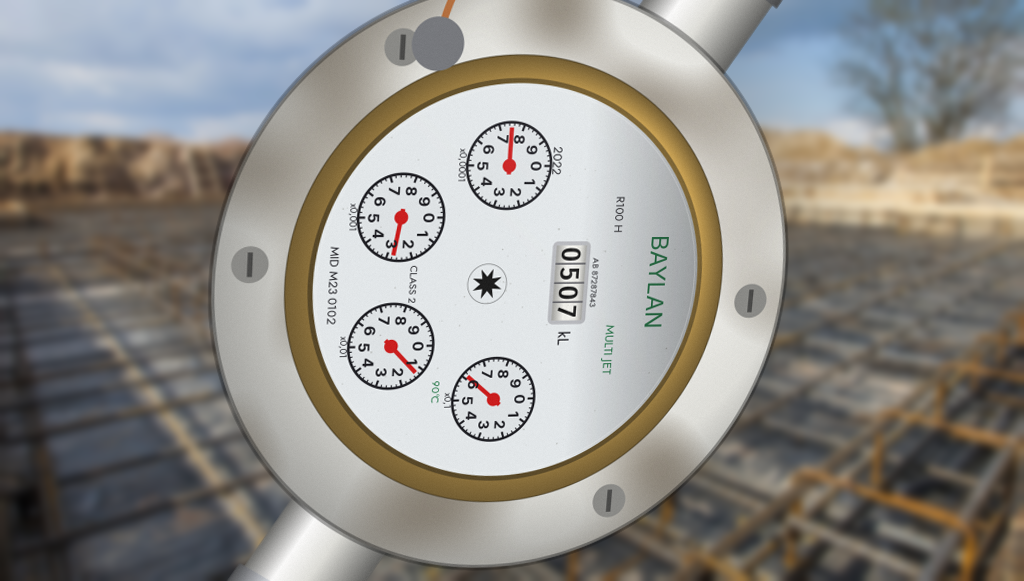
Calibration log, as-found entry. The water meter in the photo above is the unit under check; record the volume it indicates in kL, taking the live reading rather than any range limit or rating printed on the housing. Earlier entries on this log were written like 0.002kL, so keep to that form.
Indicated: 507.6127kL
